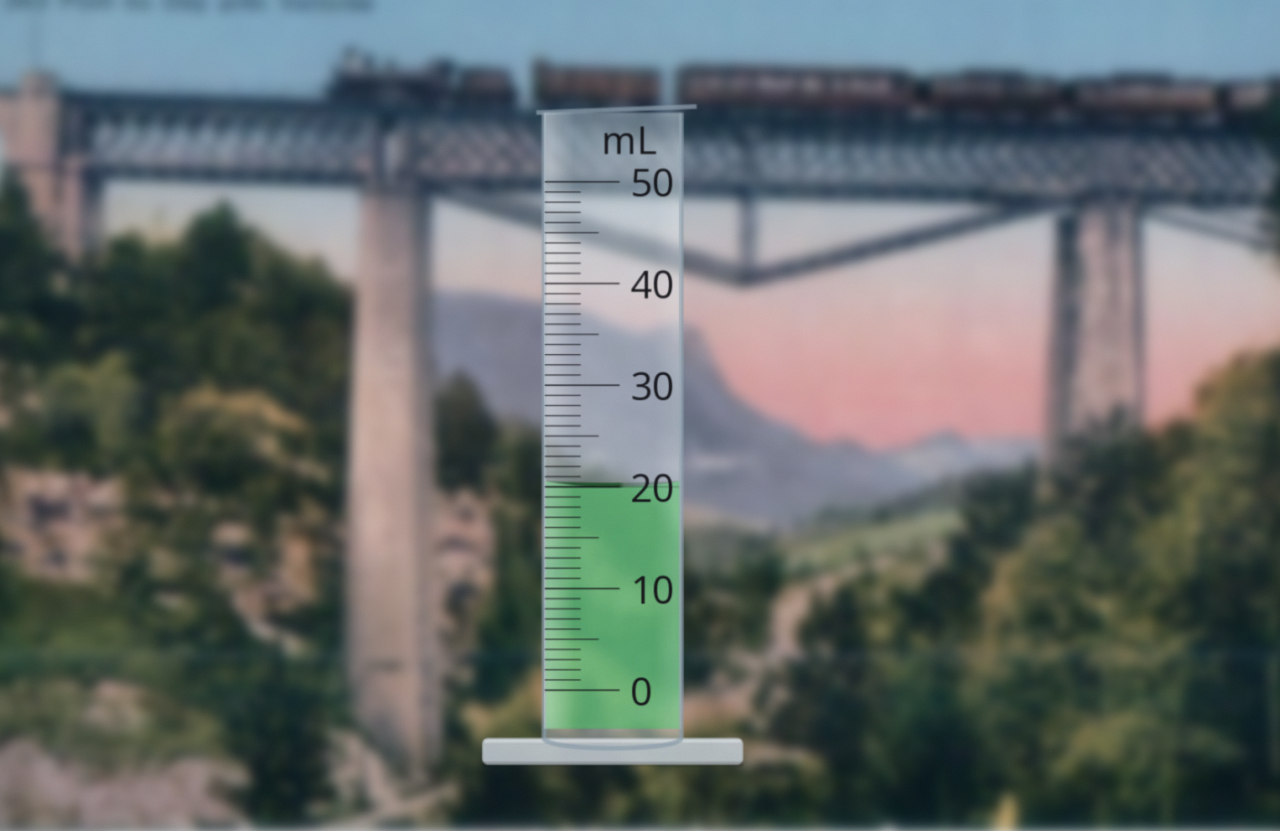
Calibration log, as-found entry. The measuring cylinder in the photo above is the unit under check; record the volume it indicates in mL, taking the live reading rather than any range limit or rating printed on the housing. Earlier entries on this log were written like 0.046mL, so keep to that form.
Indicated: 20mL
